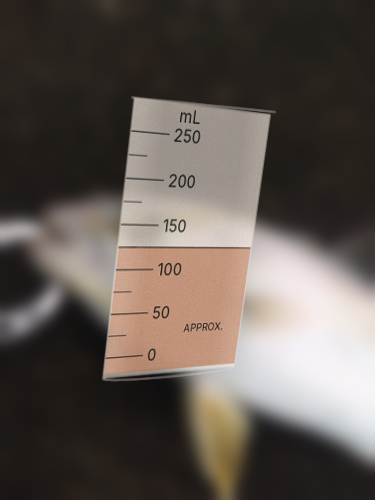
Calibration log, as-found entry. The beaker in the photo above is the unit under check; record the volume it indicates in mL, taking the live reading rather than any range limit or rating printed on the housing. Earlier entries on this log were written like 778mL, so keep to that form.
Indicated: 125mL
